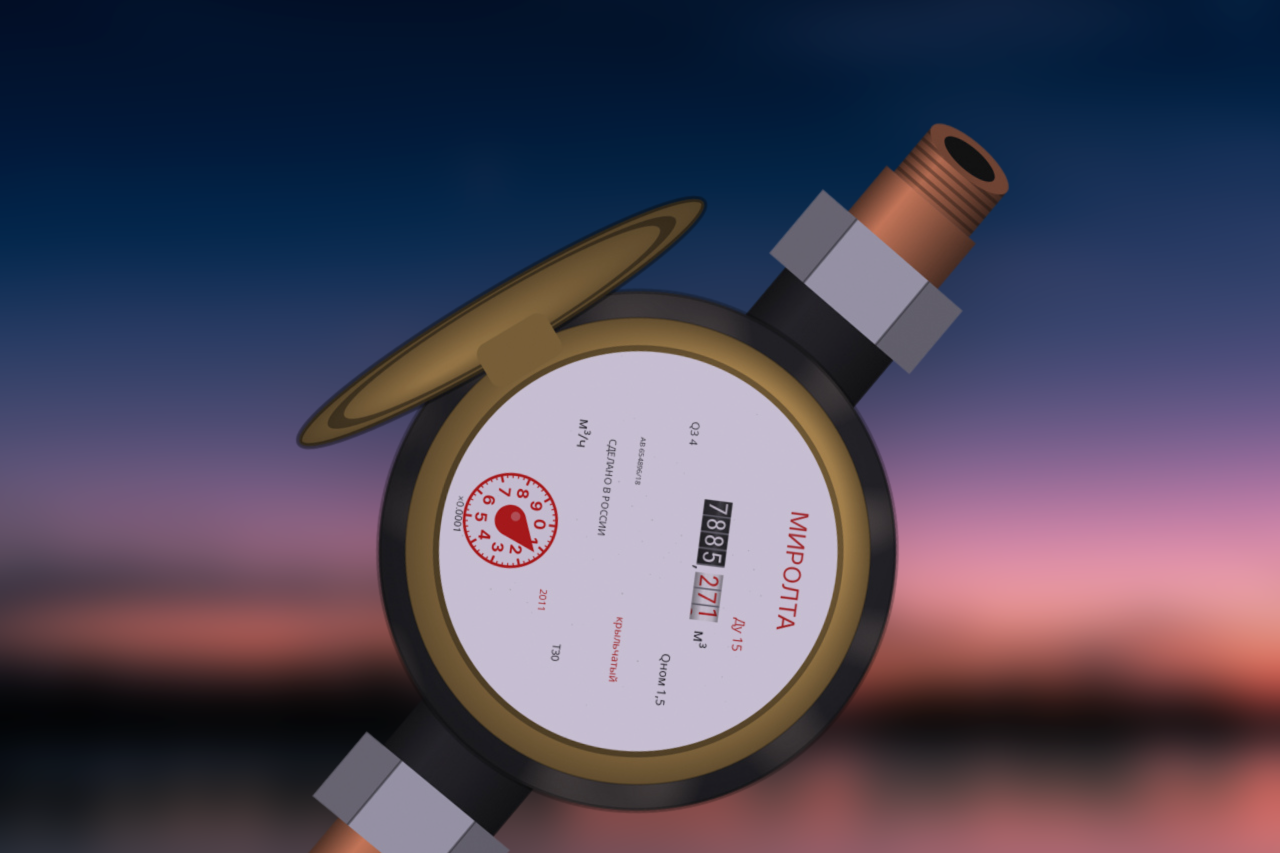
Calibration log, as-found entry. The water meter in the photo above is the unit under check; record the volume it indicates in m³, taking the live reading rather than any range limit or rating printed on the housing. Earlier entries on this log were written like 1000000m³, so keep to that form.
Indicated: 7885.2711m³
